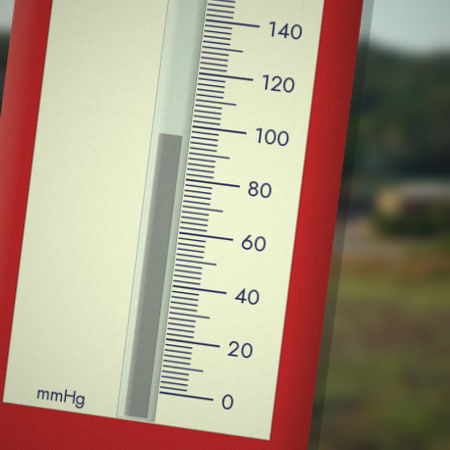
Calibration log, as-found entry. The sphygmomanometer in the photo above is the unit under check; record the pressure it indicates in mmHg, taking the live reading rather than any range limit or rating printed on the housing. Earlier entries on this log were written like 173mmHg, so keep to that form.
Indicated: 96mmHg
